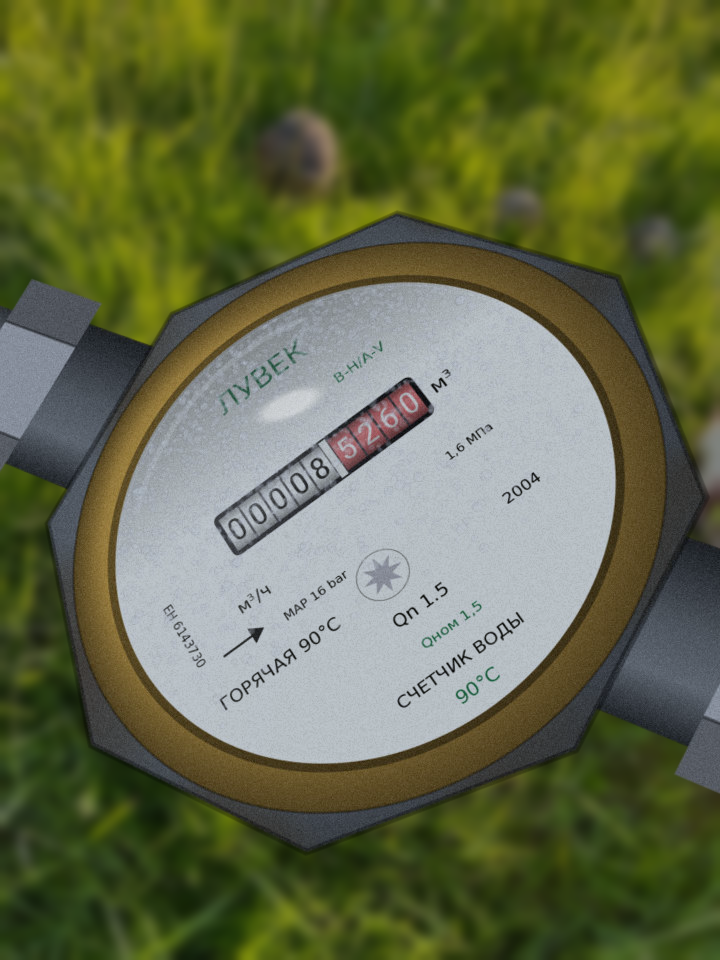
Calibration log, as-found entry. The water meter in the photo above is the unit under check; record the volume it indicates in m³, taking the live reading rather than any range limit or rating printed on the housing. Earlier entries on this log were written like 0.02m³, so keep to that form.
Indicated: 8.5260m³
